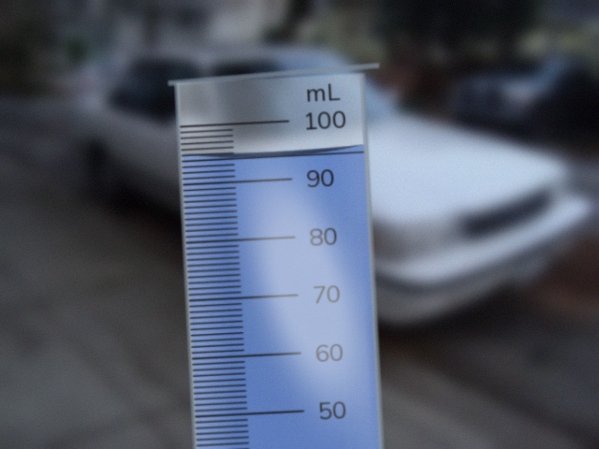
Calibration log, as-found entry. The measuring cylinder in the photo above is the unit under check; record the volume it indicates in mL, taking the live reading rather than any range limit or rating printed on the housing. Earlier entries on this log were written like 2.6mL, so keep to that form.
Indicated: 94mL
